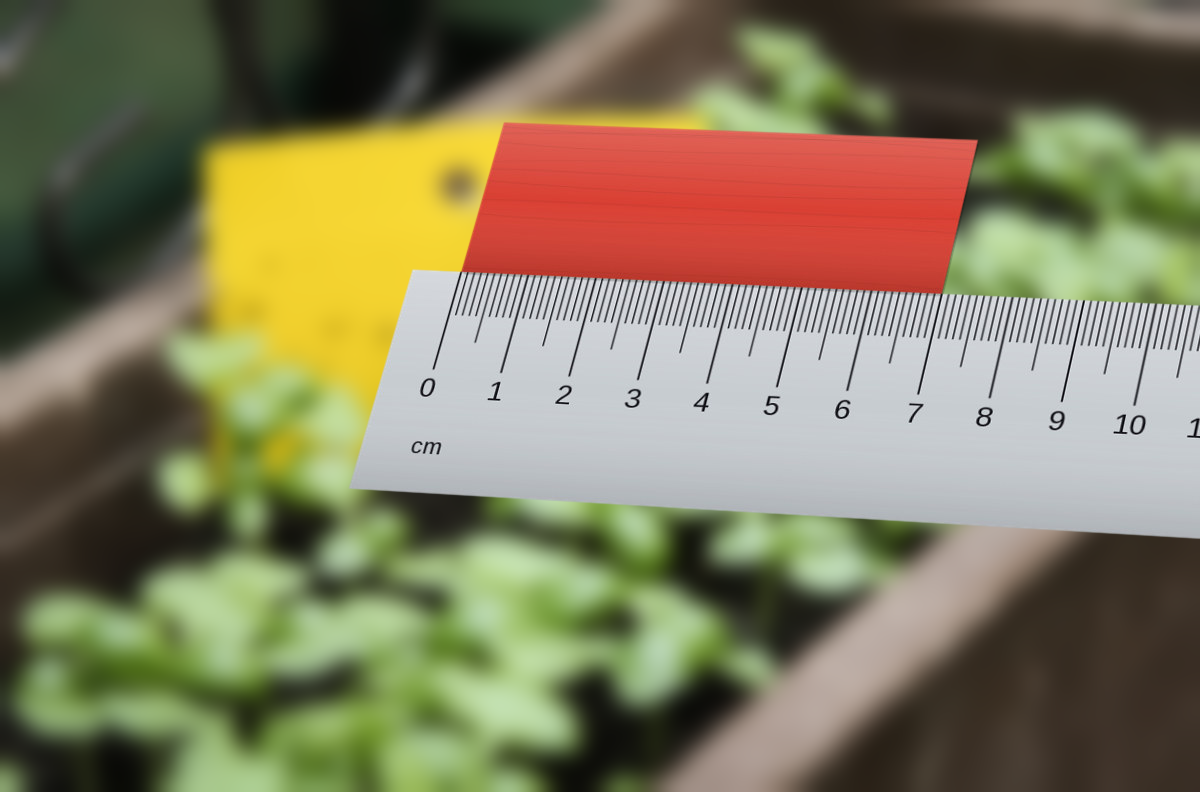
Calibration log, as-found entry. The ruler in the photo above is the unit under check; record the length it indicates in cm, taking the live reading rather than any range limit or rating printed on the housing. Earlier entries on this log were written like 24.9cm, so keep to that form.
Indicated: 7cm
